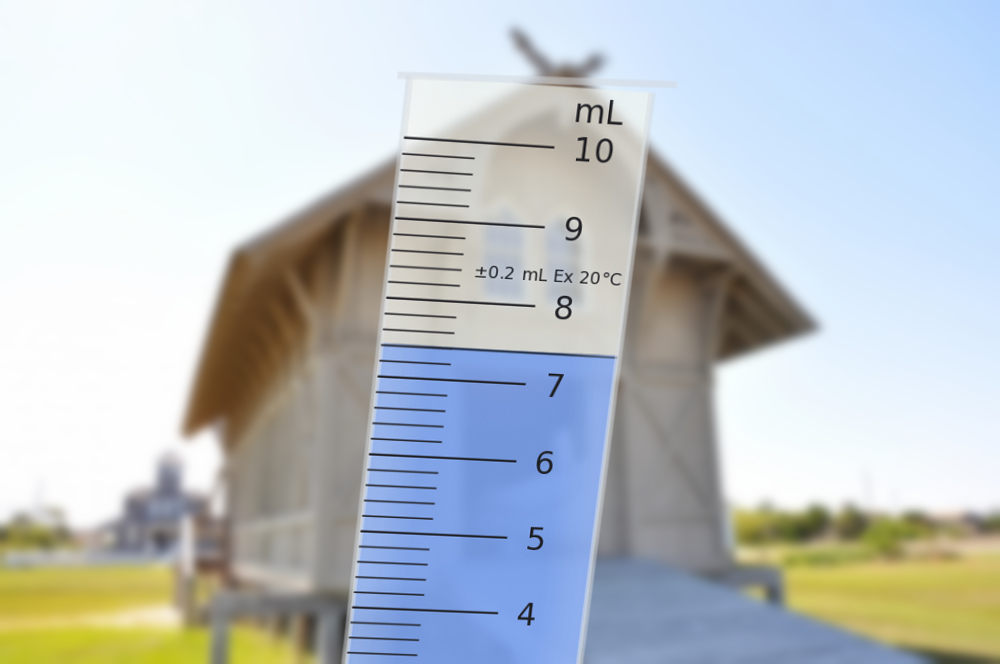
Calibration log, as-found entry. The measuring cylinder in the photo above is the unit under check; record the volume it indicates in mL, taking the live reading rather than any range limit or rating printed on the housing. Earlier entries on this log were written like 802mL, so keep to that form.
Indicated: 7.4mL
